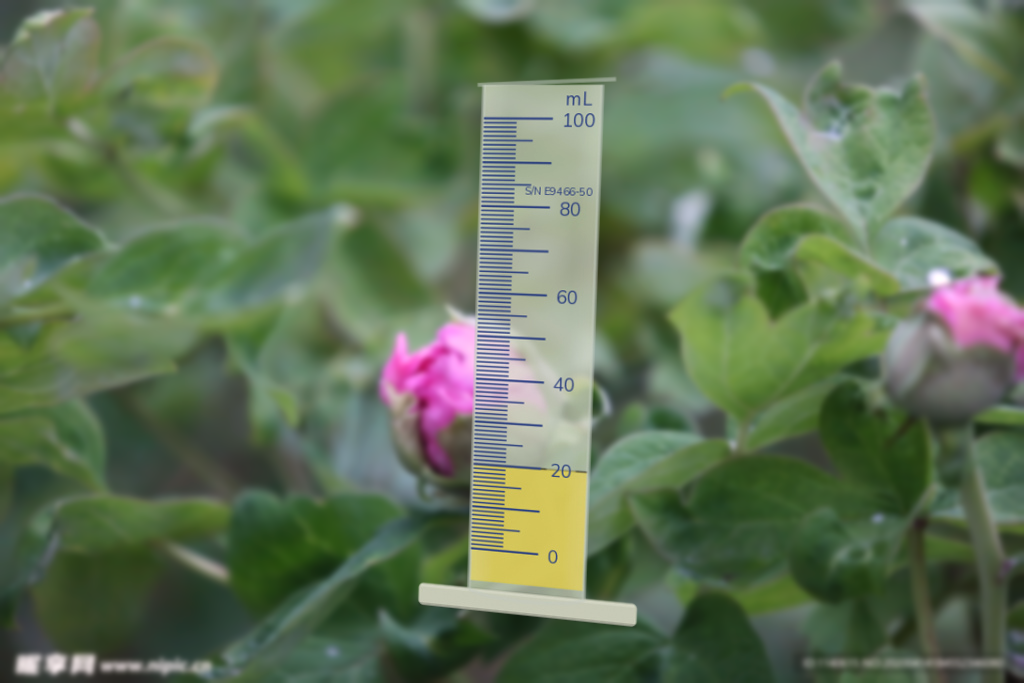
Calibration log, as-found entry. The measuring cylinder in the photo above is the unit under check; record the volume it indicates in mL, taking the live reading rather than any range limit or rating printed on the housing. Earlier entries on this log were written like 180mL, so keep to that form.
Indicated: 20mL
